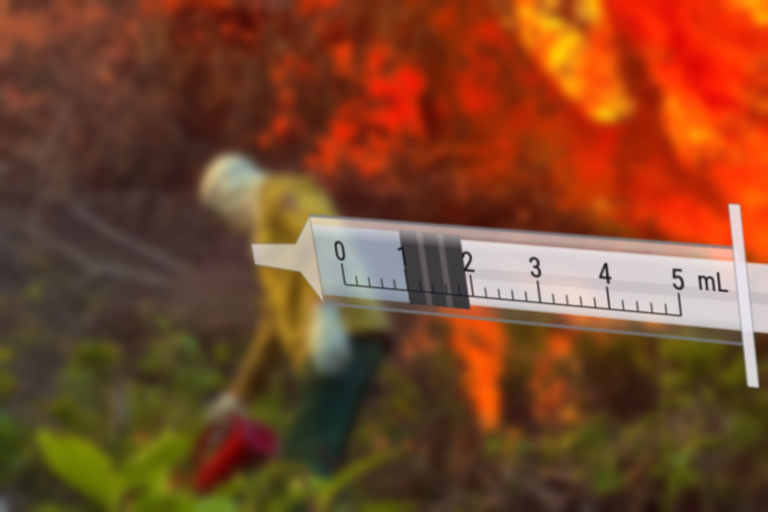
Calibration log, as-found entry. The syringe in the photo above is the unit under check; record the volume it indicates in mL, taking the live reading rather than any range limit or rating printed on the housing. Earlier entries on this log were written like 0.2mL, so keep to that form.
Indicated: 1mL
